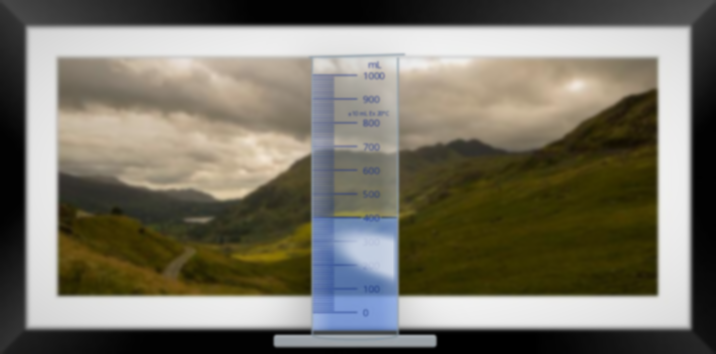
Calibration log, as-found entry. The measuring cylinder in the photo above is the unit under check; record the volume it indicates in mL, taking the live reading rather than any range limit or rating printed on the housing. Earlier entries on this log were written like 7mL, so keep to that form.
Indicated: 400mL
